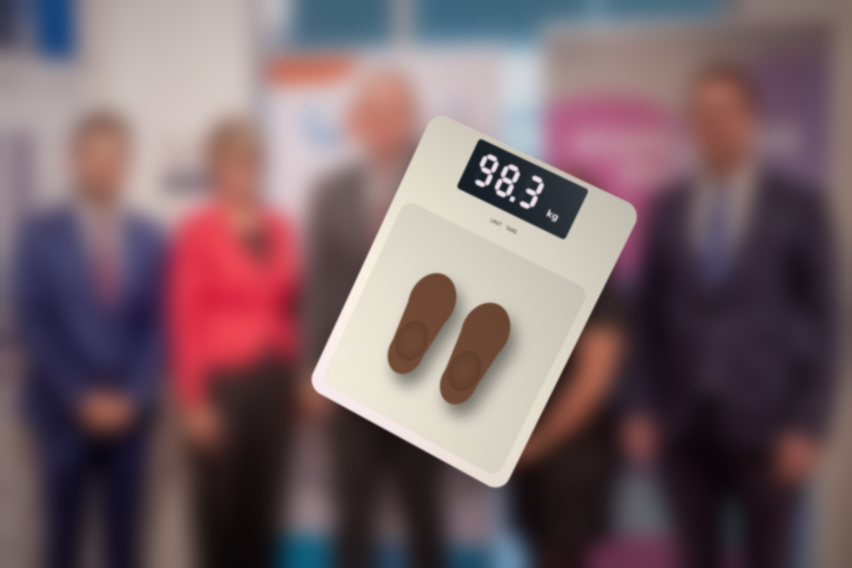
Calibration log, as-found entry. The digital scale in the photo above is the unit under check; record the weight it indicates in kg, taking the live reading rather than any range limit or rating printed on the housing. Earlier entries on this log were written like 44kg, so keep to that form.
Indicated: 98.3kg
